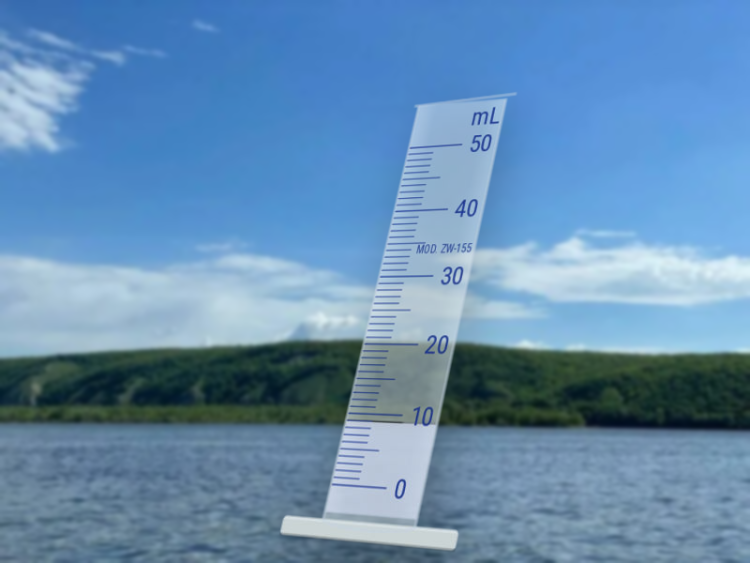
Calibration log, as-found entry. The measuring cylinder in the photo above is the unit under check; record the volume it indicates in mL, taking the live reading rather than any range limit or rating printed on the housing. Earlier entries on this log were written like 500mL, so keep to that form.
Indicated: 9mL
